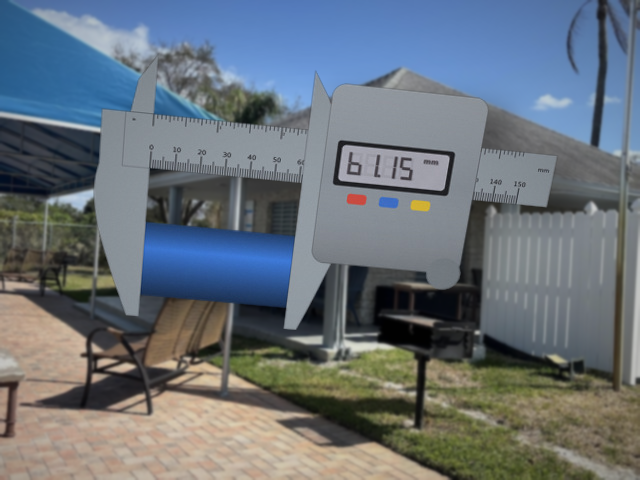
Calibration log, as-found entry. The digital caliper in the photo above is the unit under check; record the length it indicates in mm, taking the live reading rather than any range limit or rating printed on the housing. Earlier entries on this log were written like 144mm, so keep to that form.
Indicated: 61.15mm
